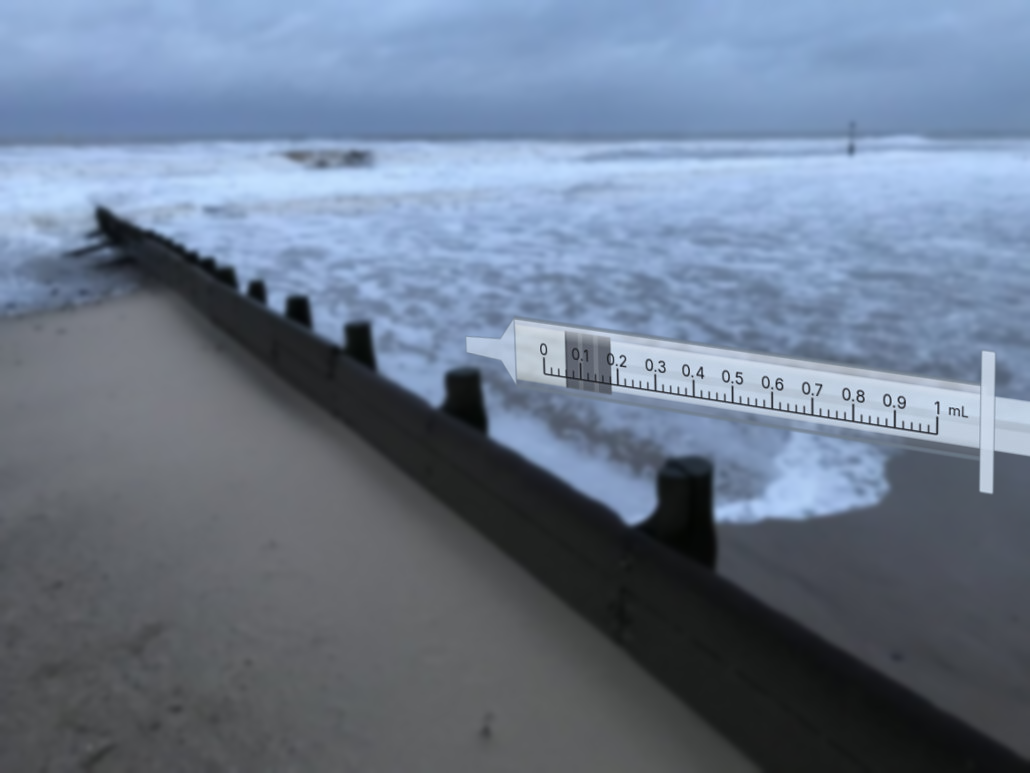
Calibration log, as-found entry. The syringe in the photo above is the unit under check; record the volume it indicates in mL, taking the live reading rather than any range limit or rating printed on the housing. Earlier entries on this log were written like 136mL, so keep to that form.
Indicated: 0.06mL
